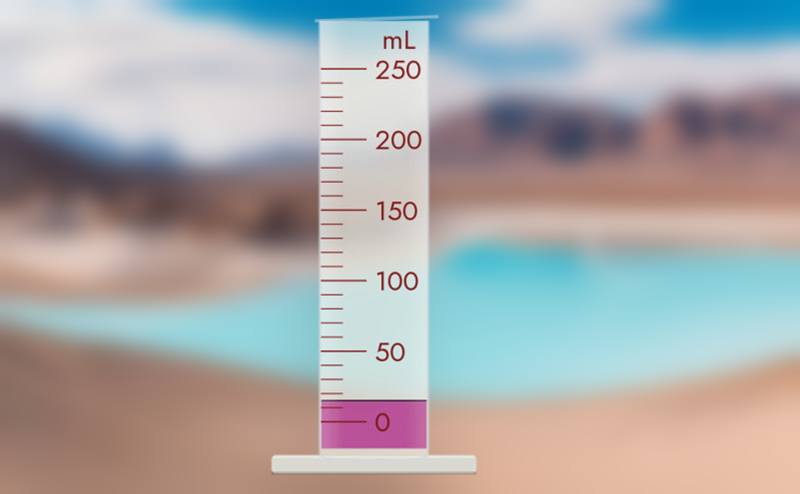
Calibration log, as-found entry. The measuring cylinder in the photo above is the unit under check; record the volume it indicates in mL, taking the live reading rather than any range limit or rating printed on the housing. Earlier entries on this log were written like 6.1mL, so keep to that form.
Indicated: 15mL
